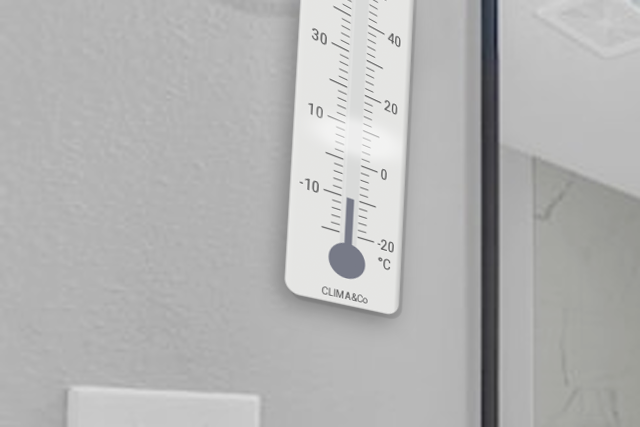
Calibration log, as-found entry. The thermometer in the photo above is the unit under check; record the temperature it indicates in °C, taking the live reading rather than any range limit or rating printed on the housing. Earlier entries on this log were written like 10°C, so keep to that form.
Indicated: -10°C
